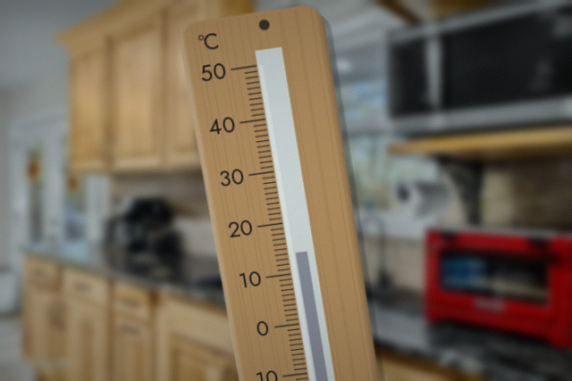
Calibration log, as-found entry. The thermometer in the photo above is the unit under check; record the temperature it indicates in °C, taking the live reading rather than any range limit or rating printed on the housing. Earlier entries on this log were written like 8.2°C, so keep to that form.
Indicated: 14°C
